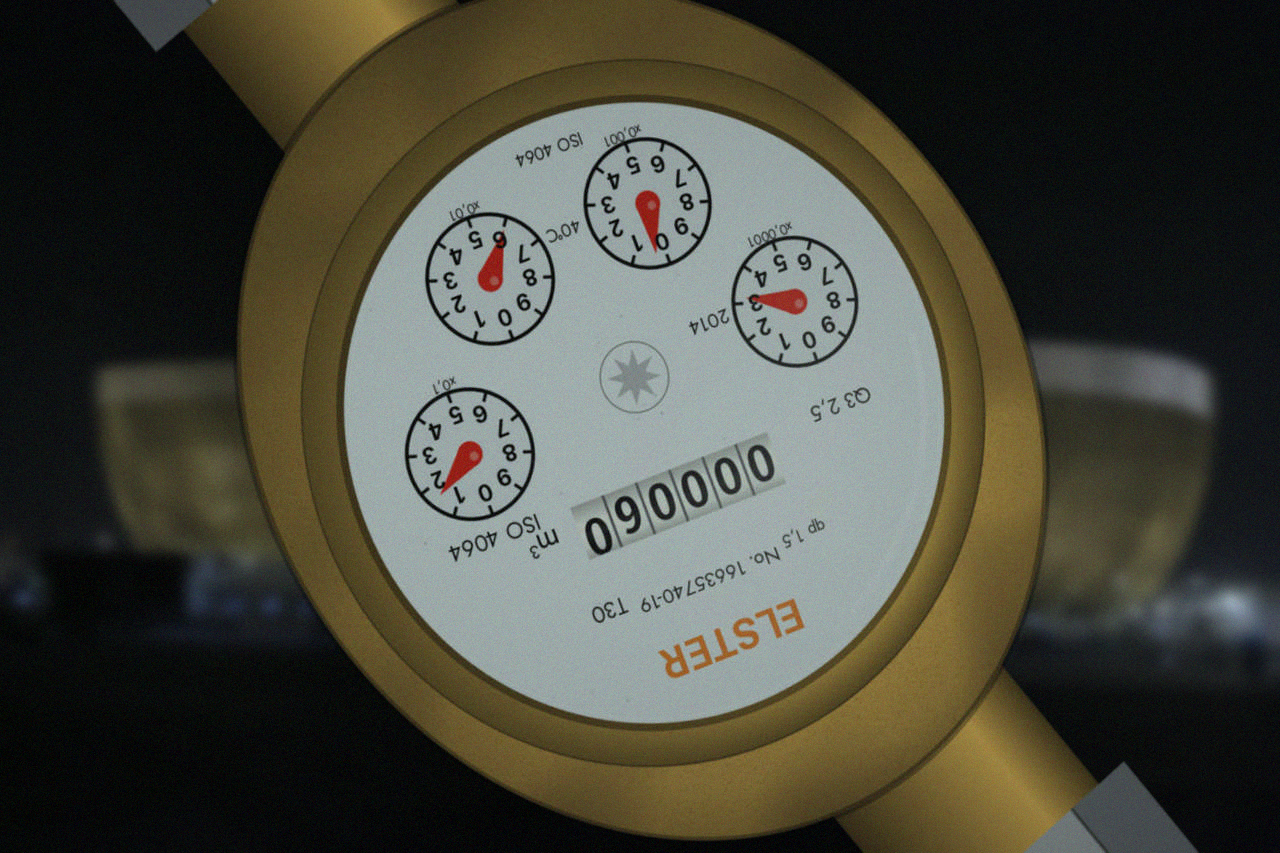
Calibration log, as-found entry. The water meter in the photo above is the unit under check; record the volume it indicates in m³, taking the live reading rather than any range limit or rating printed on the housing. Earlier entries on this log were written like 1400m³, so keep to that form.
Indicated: 60.1603m³
